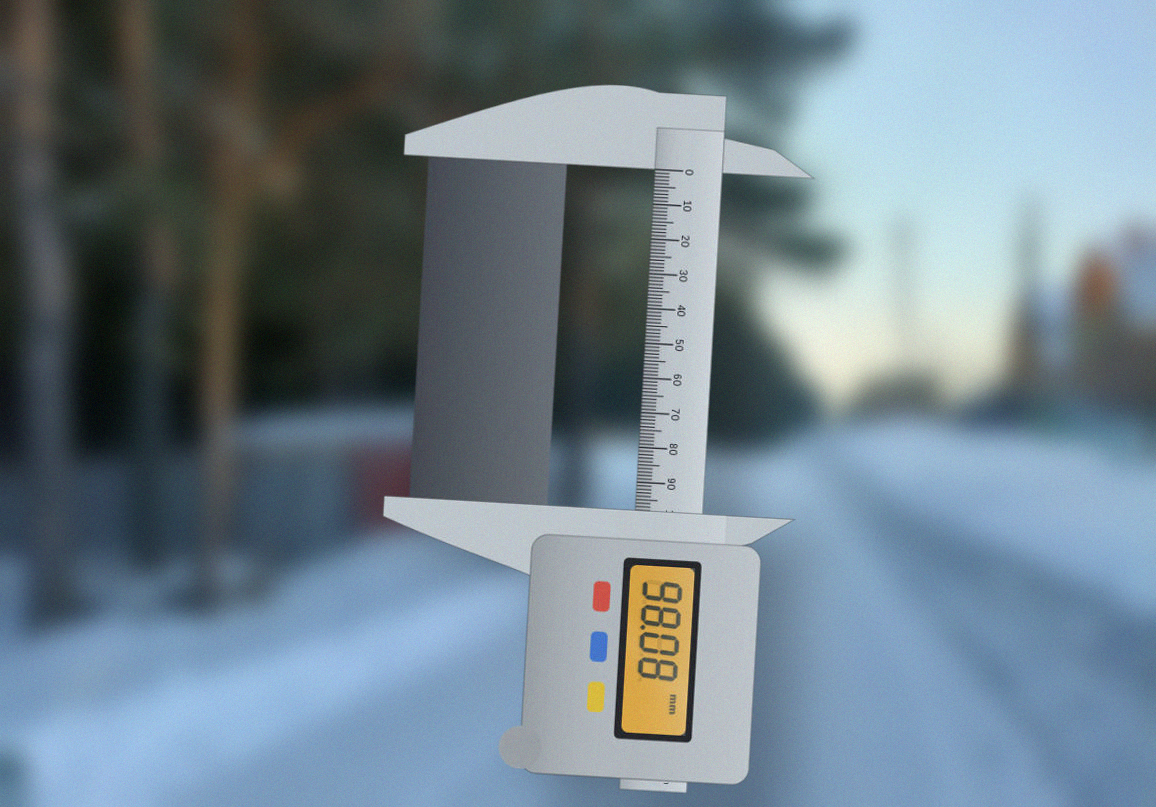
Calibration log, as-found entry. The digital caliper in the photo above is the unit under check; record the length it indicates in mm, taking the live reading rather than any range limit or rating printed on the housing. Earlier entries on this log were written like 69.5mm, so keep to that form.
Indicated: 98.08mm
